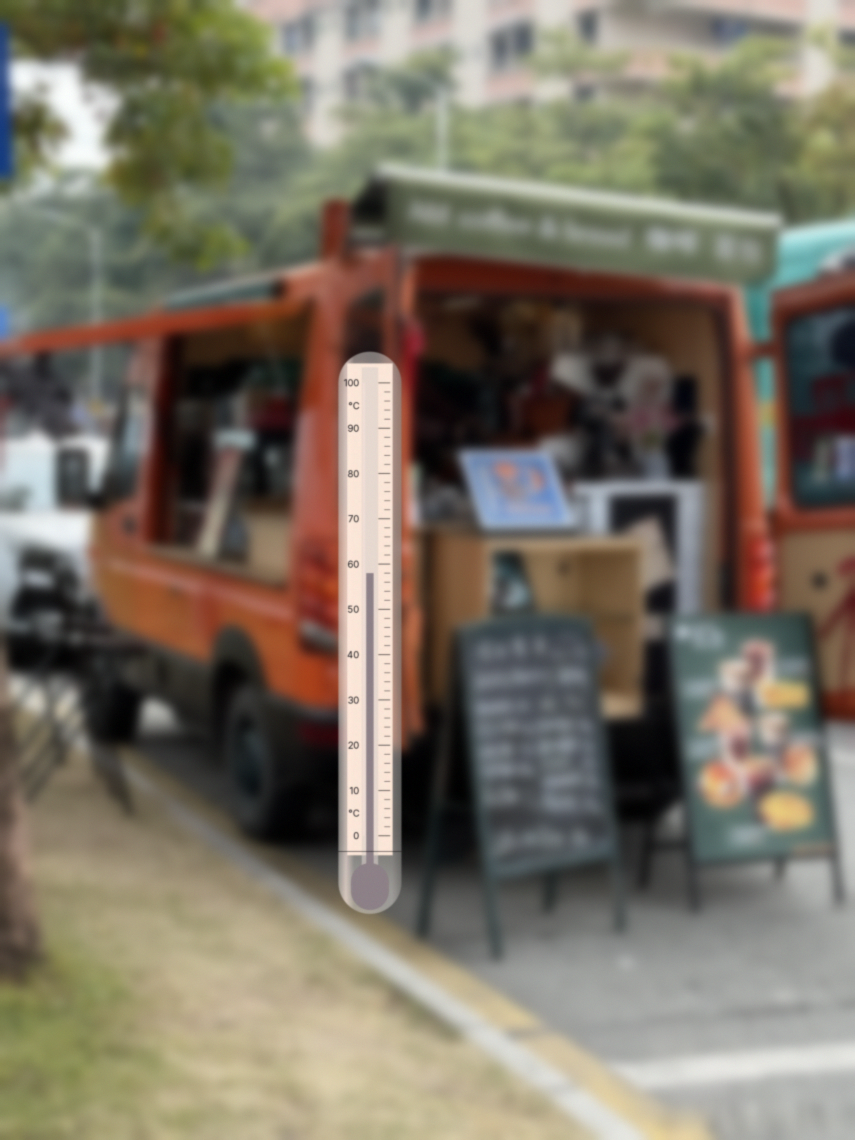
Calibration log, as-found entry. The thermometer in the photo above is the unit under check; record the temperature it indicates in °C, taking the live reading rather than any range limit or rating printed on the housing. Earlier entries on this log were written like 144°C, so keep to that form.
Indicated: 58°C
